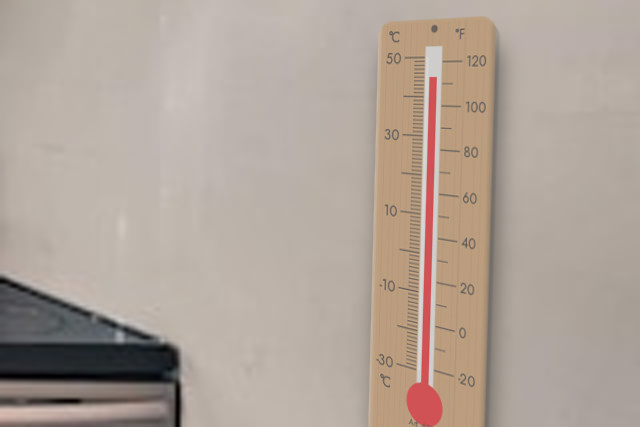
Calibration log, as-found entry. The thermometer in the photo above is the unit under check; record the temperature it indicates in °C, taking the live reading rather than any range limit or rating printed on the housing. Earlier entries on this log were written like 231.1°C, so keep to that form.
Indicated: 45°C
